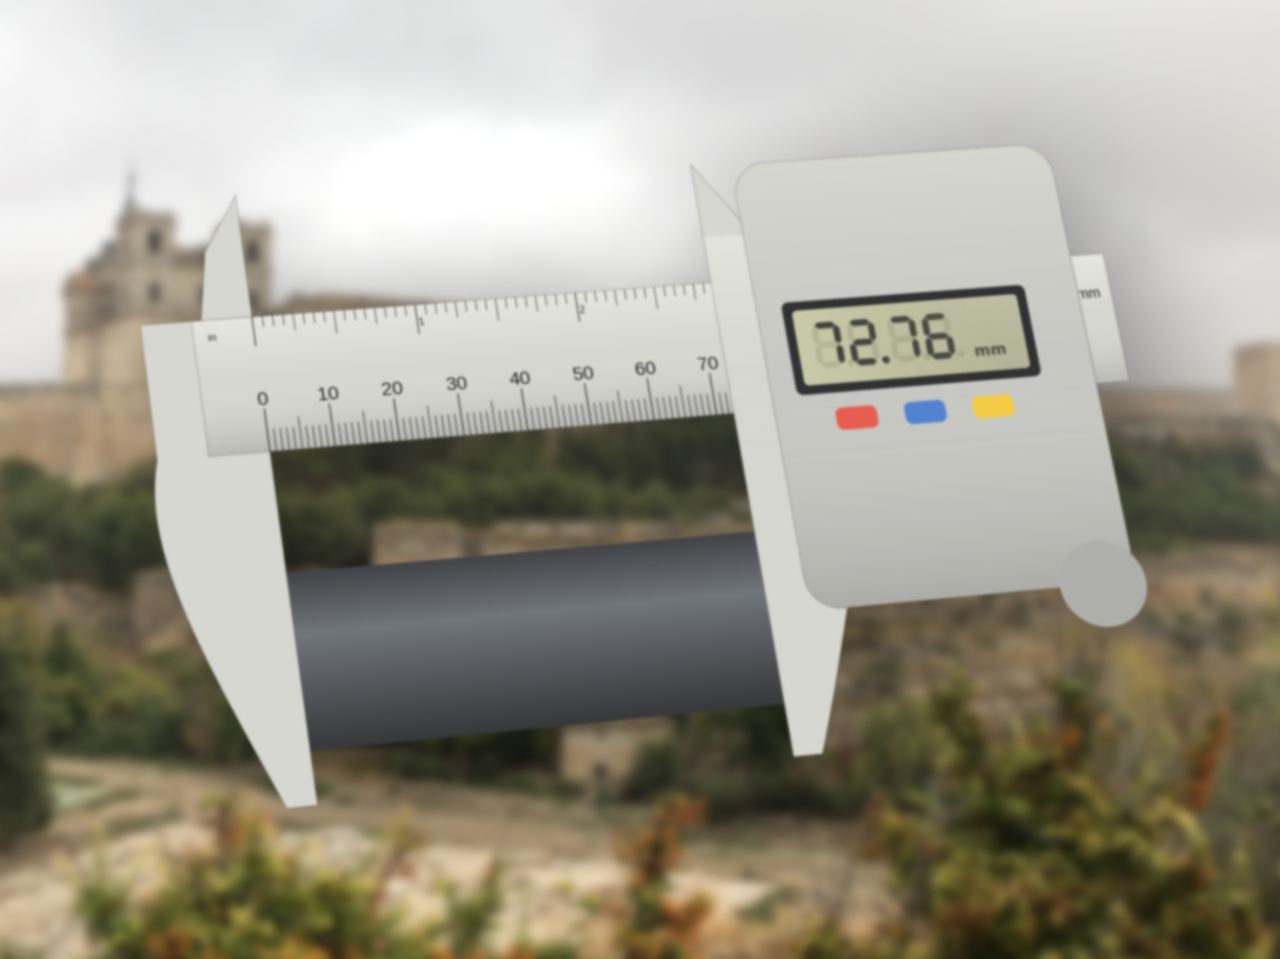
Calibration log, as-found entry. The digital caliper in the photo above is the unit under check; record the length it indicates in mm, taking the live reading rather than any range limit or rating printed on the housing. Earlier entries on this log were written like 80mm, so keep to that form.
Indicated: 72.76mm
